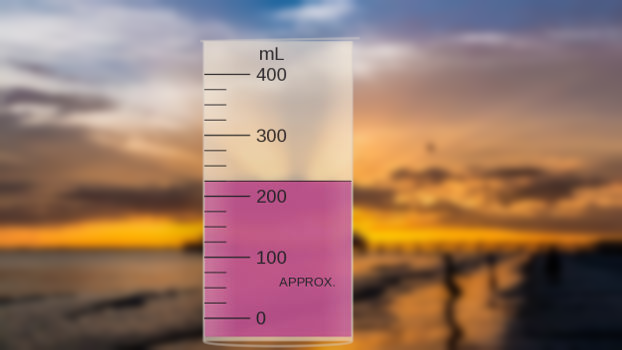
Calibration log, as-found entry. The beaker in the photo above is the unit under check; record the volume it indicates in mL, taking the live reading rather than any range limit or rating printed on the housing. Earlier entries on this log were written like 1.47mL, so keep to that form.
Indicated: 225mL
